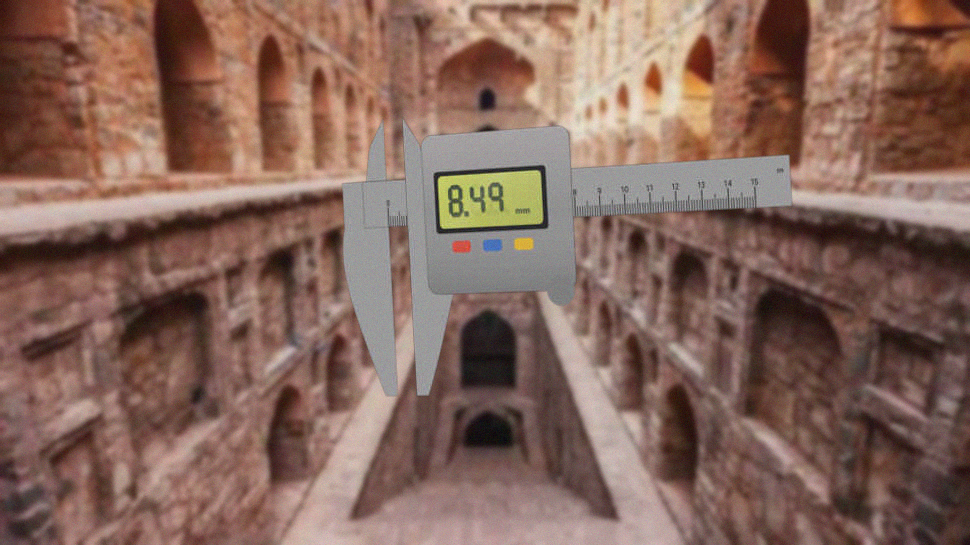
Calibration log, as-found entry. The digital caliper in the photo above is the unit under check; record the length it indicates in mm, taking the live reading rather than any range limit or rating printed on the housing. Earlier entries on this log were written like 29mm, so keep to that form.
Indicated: 8.49mm
